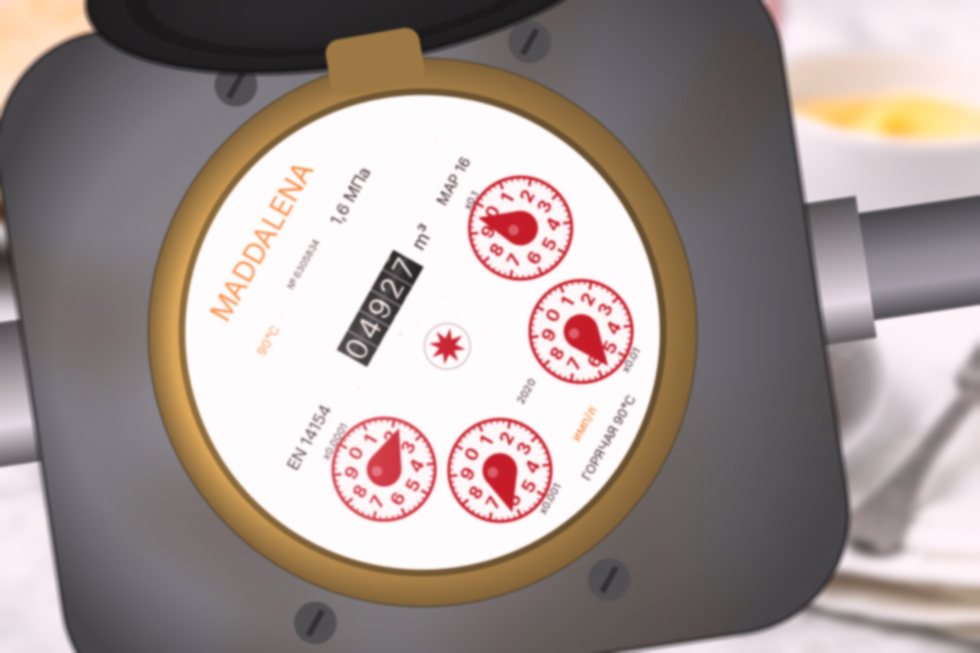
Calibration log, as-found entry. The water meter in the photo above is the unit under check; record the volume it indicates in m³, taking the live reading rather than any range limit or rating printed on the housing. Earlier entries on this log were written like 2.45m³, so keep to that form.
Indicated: 4926.9562m³
